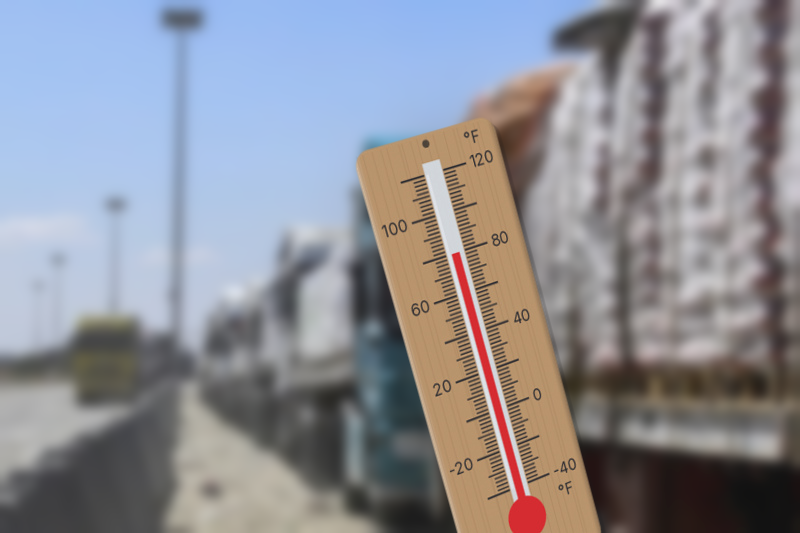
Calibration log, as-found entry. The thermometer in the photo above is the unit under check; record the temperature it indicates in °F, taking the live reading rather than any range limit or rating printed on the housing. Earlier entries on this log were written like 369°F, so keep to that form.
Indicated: 80°F
